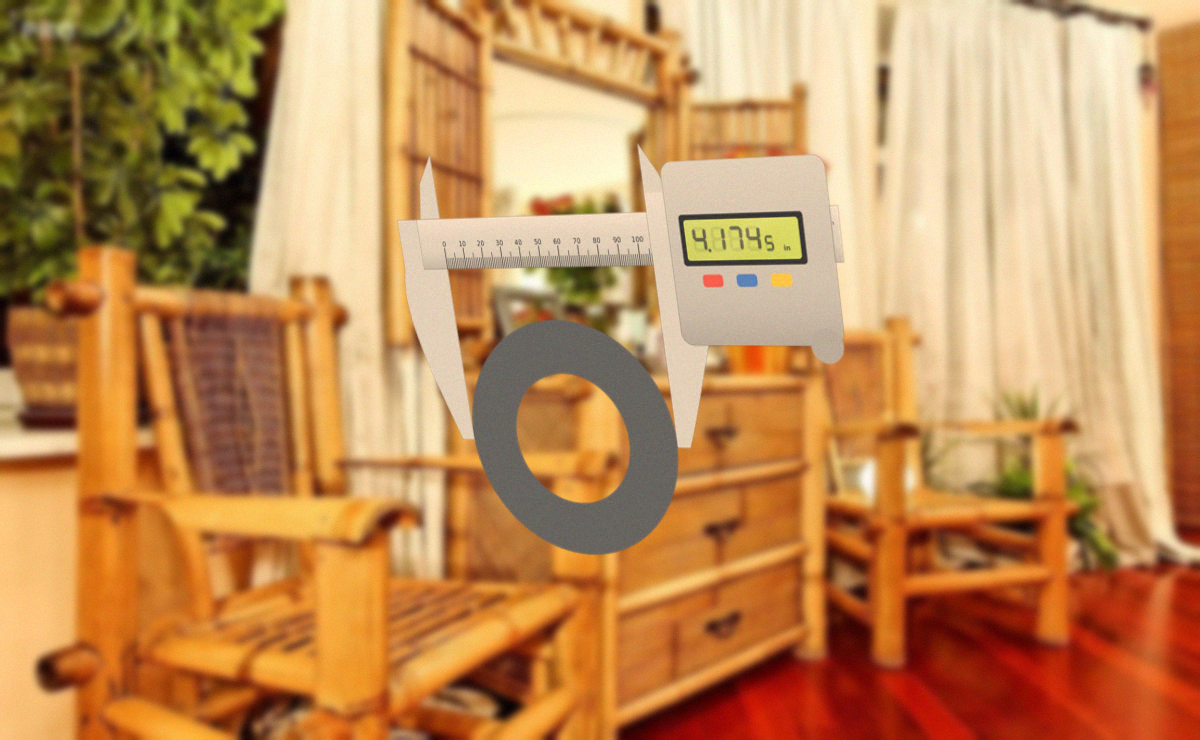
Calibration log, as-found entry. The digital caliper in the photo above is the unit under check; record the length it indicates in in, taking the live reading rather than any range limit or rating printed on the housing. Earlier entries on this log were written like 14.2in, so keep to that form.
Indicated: 4.1745in
